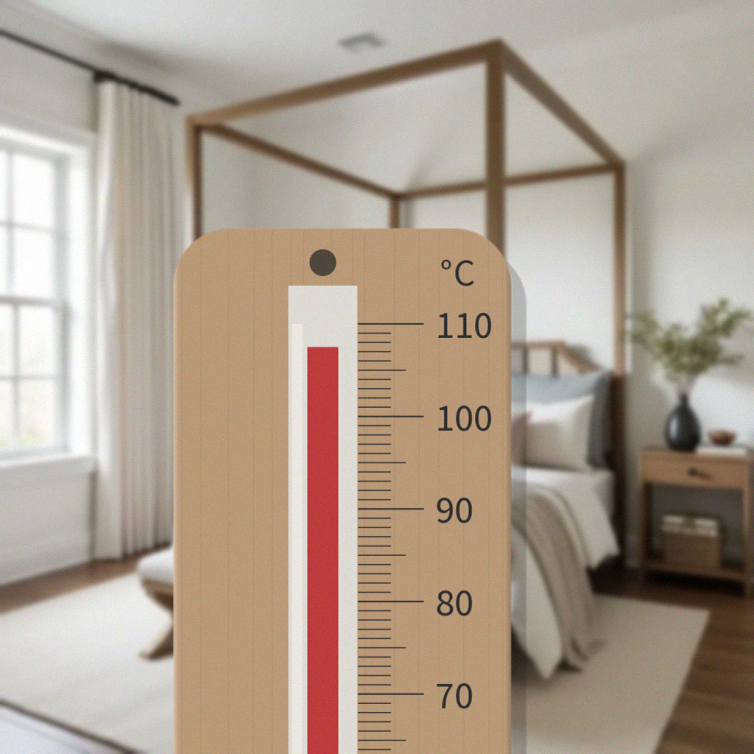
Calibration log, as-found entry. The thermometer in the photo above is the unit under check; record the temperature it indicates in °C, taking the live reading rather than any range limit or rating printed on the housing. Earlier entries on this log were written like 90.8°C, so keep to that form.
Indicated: 107.5°C
